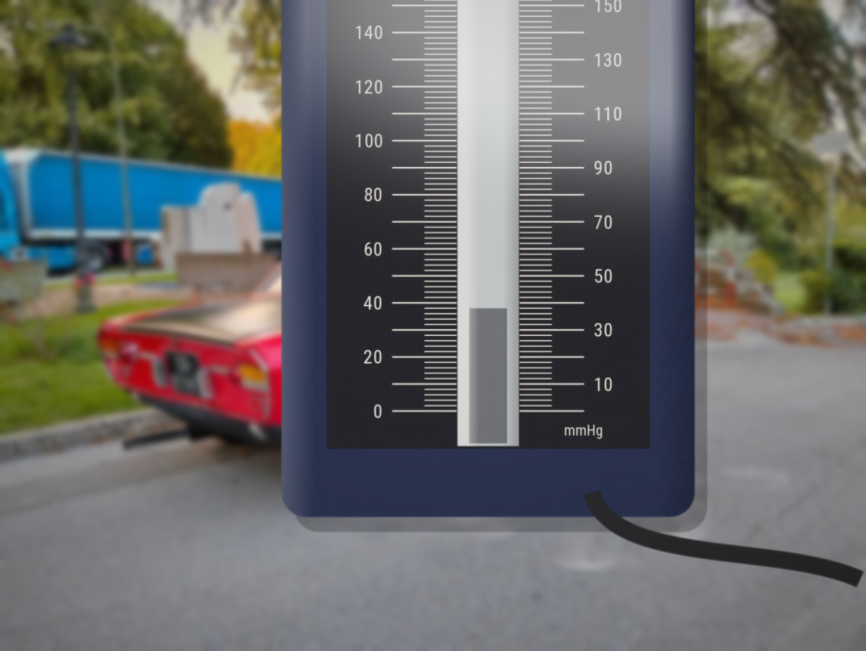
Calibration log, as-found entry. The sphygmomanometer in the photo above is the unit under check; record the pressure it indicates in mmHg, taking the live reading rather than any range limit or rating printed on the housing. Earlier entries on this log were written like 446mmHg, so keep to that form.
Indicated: 38mmHg
